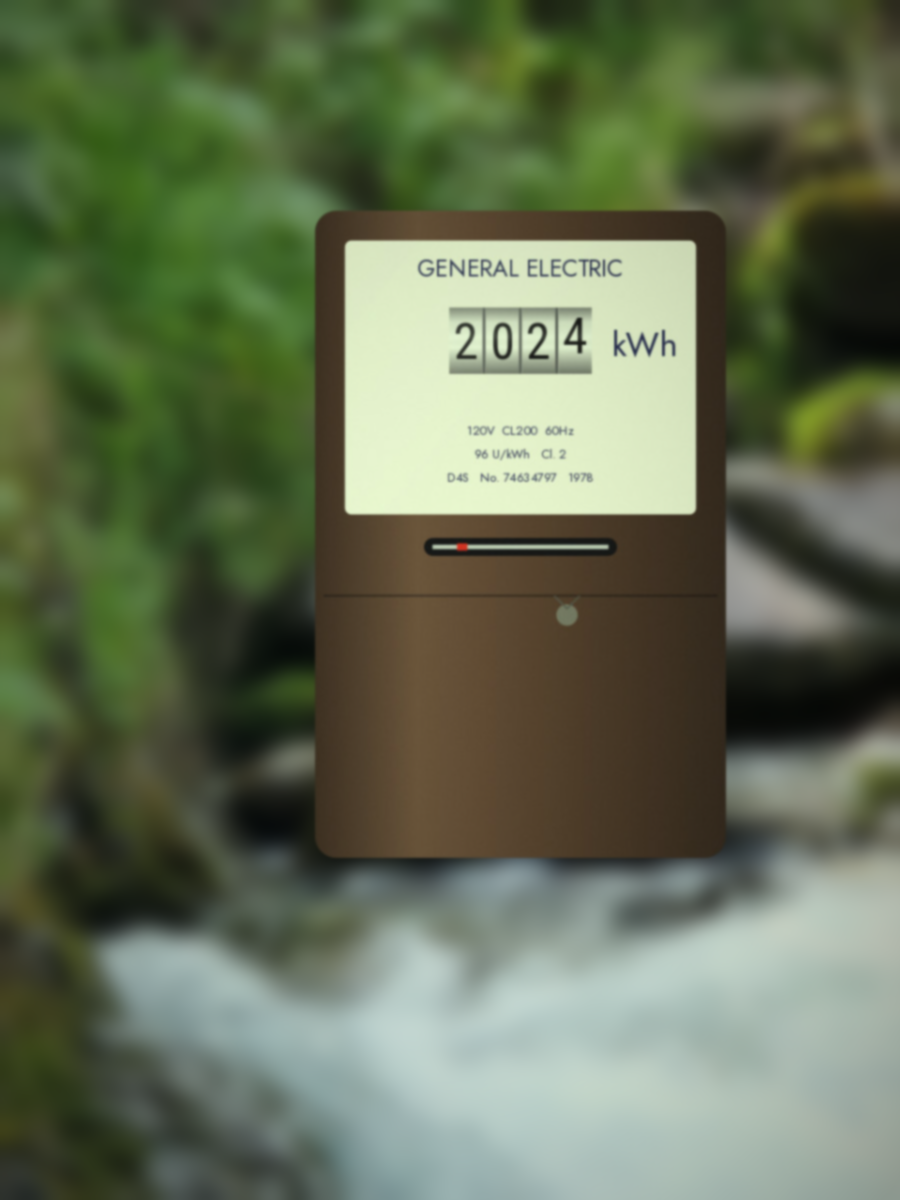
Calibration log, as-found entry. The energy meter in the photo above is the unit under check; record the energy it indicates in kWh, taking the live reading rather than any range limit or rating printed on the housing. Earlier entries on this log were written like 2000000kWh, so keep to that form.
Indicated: 2024kWh
